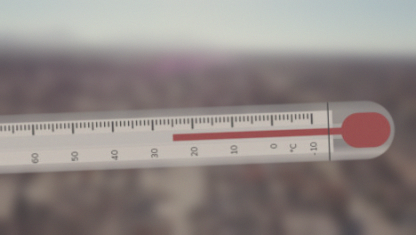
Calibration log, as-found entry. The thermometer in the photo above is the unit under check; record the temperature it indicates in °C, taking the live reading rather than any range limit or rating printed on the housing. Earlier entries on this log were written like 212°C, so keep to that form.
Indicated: 25°C
